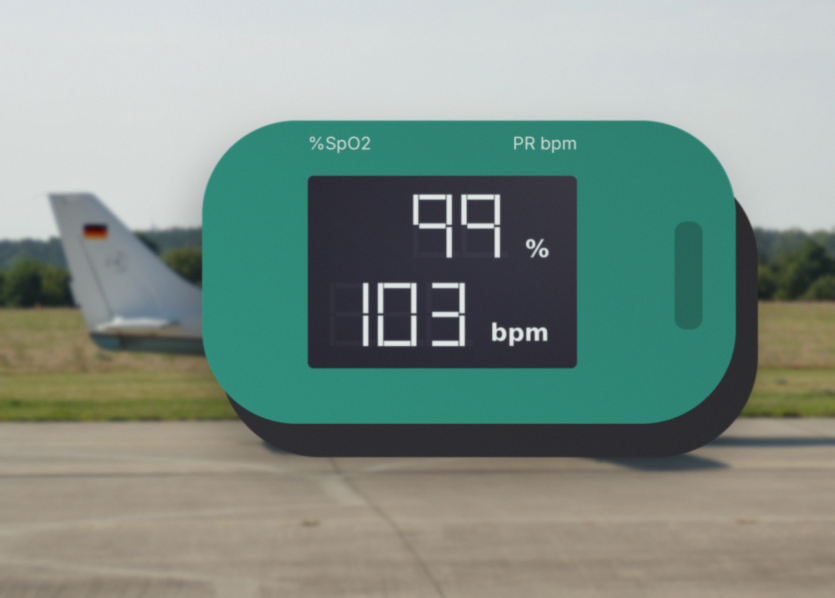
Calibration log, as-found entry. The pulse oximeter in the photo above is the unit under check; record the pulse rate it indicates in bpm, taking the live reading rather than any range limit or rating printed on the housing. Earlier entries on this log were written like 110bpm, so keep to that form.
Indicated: 103bpm
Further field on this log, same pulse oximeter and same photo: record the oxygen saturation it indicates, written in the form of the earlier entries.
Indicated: 99%
